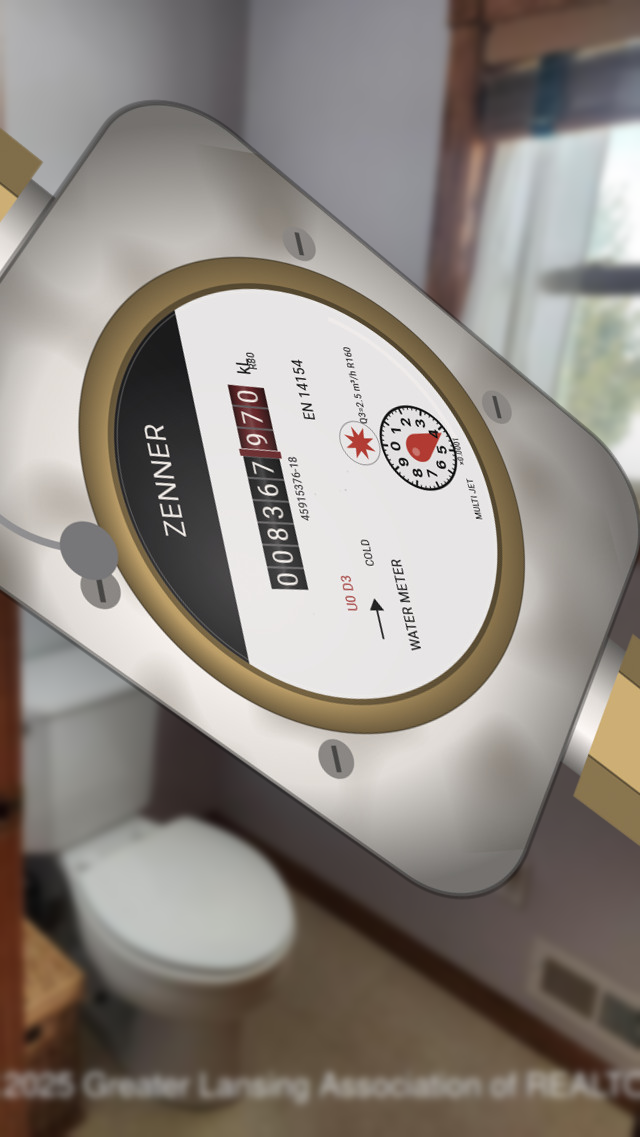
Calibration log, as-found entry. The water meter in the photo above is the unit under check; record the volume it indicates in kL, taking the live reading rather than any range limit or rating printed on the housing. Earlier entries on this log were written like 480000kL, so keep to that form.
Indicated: 8367.9704kL
